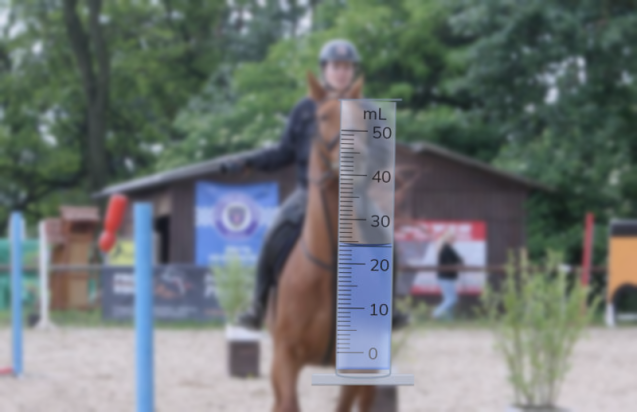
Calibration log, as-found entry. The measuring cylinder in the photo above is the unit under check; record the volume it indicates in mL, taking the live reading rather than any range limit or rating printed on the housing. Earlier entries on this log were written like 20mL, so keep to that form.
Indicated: 24mL
